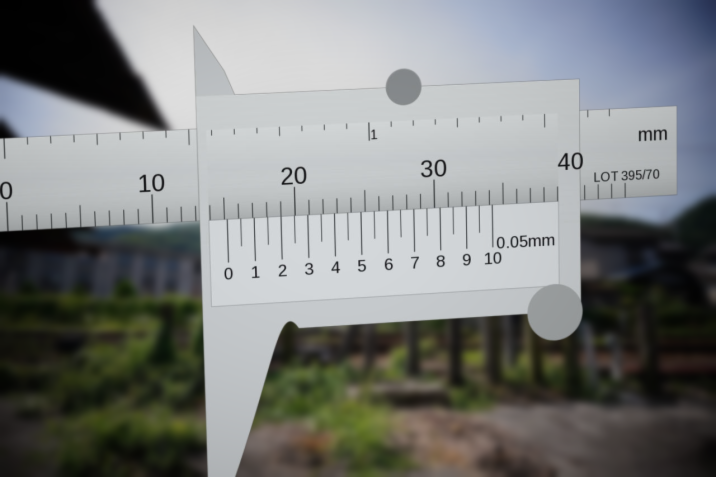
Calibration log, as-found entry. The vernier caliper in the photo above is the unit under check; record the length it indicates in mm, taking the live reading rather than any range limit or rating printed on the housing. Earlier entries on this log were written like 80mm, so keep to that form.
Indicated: 15.2mm
